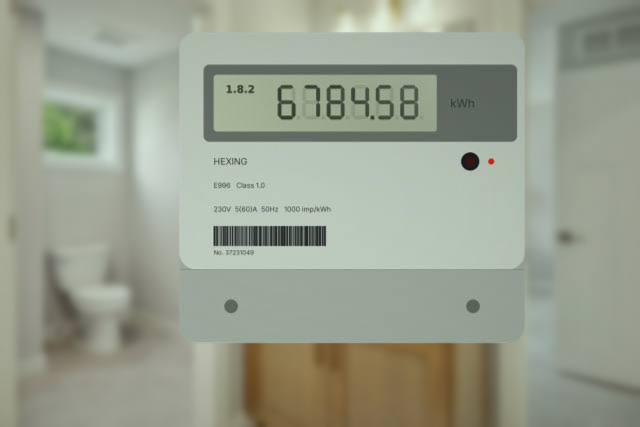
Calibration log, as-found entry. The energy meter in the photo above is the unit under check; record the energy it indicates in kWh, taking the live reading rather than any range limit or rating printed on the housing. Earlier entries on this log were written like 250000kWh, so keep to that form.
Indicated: 6784.58kWh
